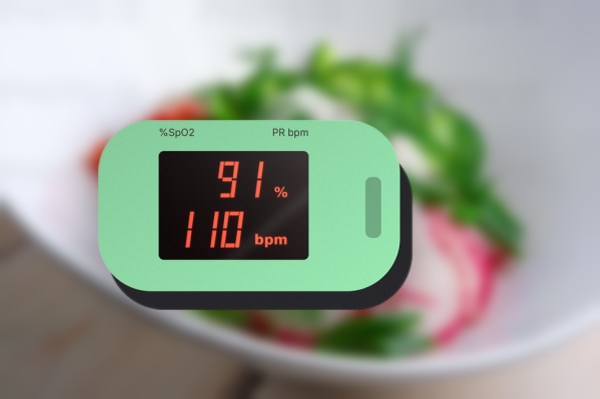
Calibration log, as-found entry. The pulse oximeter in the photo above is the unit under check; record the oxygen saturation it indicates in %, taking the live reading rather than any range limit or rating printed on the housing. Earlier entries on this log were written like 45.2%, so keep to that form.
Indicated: 91%
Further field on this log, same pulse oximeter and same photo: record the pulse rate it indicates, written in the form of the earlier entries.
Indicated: 110bpm
